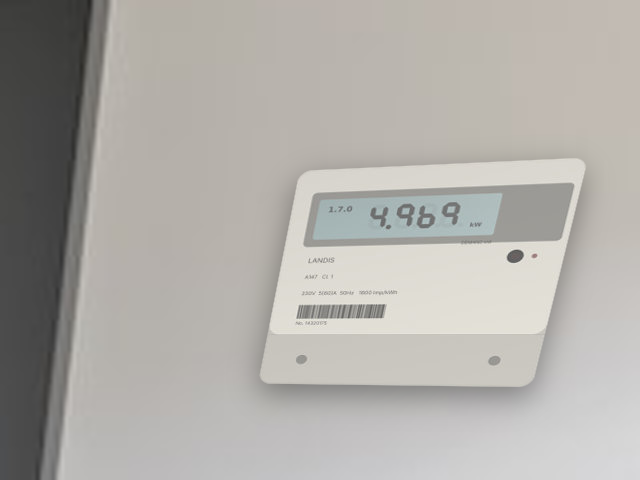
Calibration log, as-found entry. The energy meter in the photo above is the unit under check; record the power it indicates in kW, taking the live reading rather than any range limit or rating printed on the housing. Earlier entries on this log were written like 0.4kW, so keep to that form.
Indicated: 4.969kW
